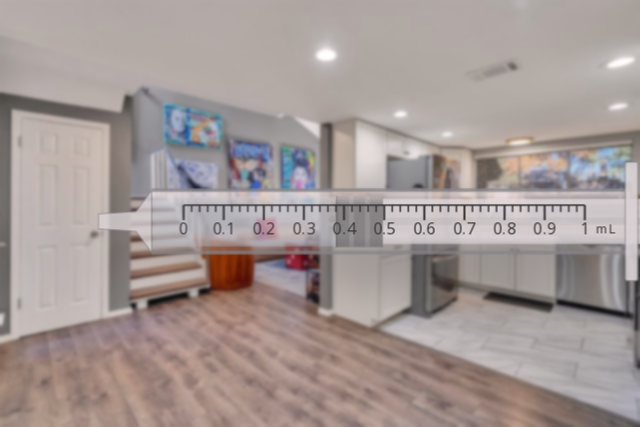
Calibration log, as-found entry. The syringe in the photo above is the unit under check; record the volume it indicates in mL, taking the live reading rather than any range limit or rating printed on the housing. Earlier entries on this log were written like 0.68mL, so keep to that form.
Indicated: 0.38mL
